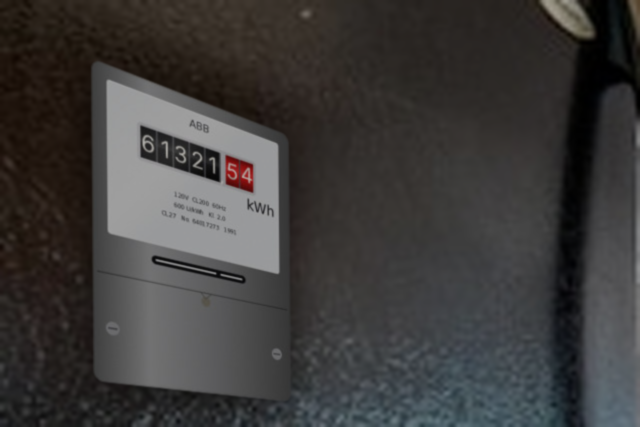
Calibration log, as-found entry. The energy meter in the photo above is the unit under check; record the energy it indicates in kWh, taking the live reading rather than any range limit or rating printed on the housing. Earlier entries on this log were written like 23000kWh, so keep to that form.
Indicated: 61321.54kWh
